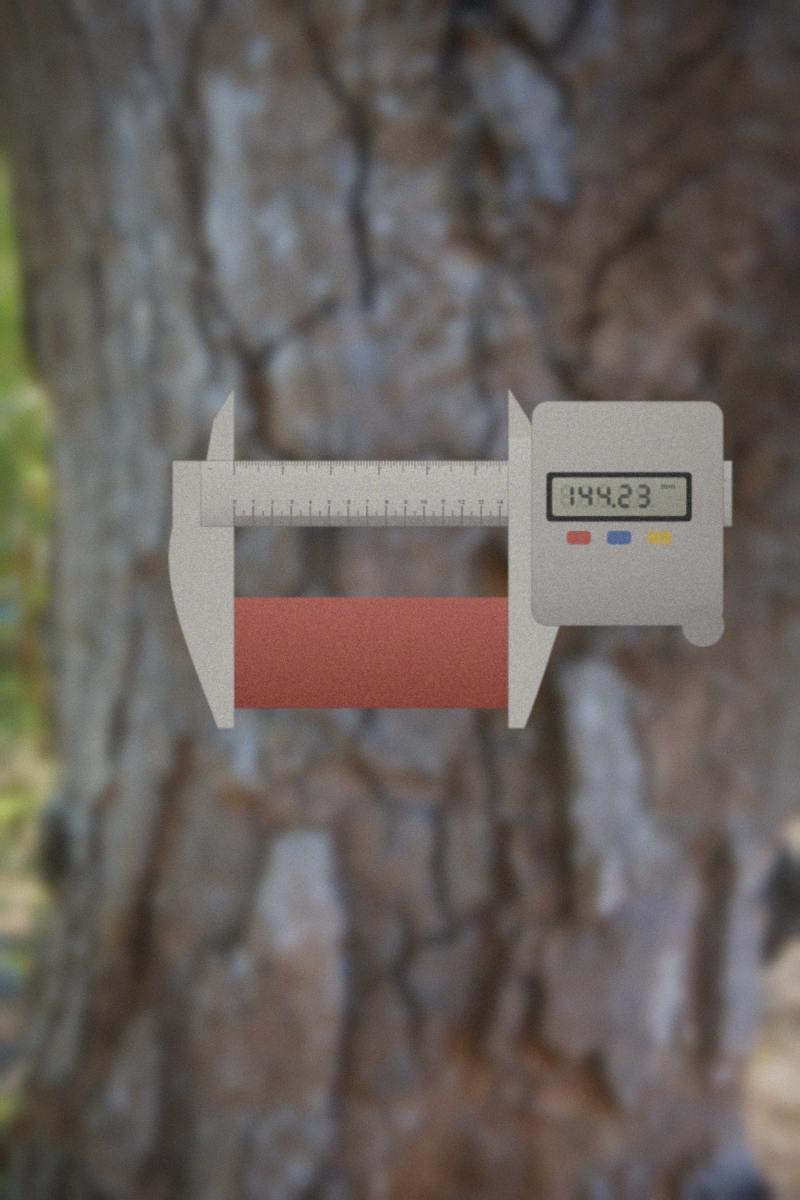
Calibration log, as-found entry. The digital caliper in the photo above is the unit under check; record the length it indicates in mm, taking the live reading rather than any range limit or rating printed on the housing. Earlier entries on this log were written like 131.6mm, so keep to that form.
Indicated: 144.23mm
